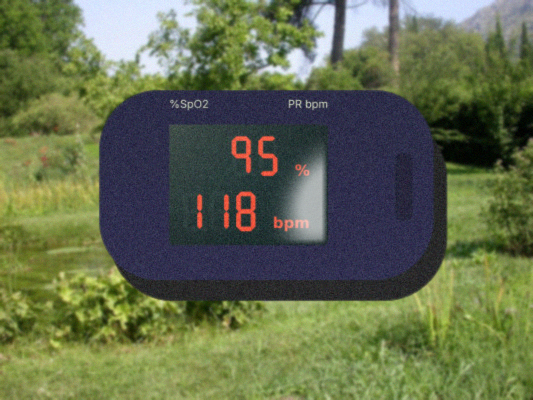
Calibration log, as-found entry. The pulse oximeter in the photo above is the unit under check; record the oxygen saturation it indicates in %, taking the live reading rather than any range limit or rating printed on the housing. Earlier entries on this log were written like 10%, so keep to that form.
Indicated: 95%
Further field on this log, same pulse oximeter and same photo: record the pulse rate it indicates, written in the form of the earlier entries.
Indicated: 118bpm
